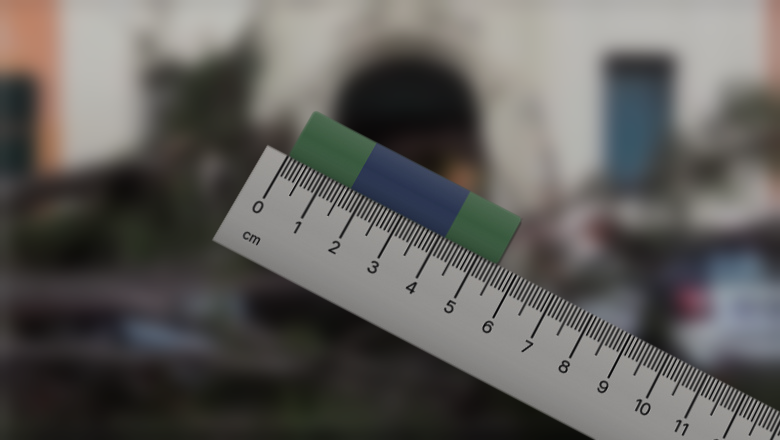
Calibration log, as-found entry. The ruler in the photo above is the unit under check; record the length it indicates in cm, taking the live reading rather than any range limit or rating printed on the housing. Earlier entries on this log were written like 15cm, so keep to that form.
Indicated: 5.5cm
